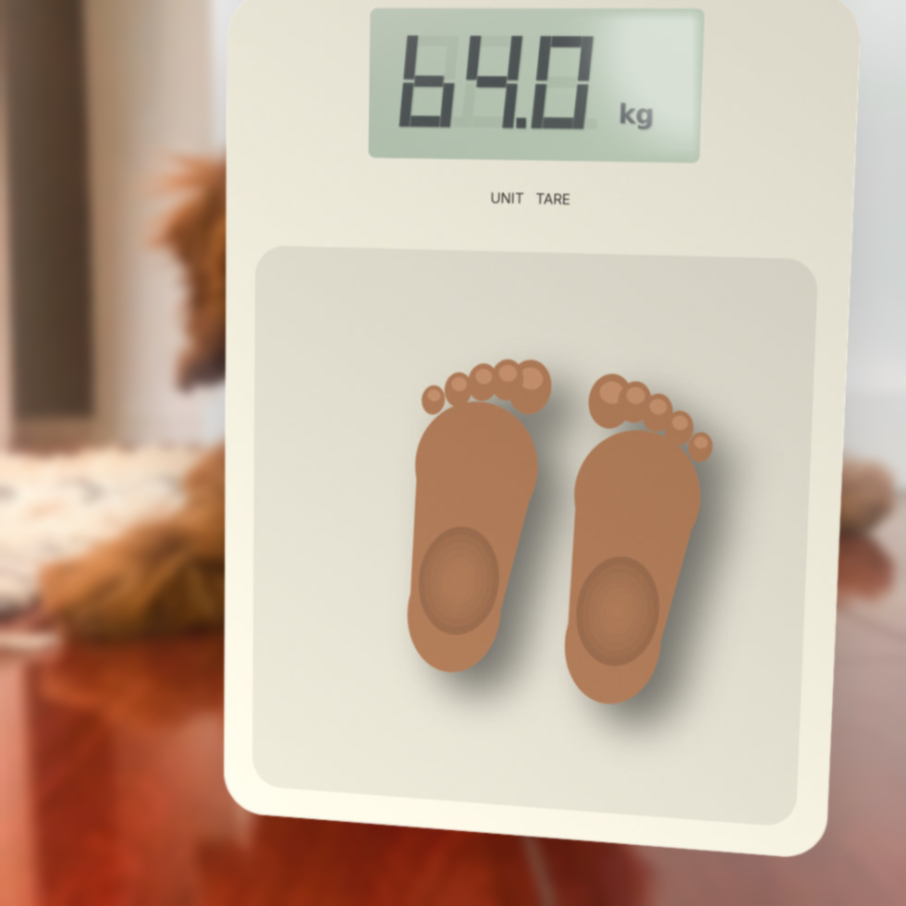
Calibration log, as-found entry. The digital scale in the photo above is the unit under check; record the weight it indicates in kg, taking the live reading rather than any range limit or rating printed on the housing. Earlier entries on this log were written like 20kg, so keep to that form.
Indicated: 64.0kg
